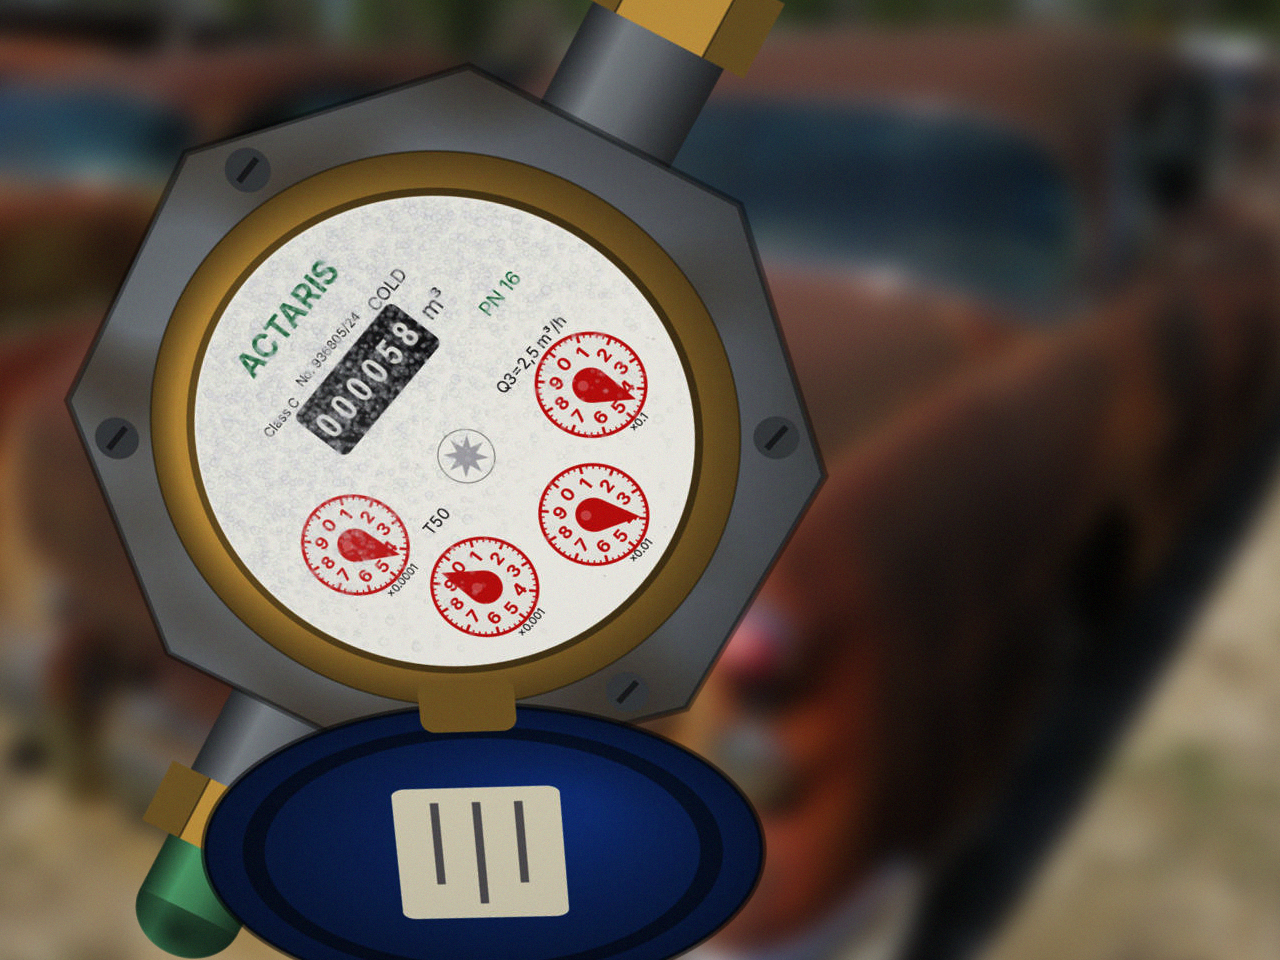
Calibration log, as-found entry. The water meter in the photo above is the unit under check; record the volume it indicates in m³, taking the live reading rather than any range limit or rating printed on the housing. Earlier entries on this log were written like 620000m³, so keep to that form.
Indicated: 58.4394m³
